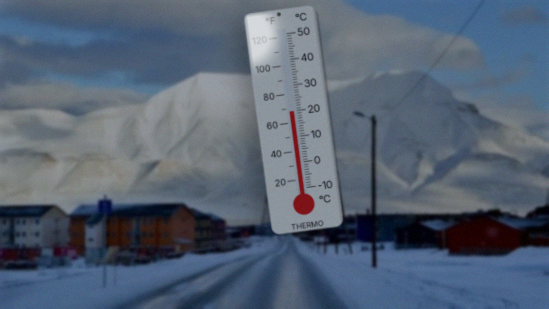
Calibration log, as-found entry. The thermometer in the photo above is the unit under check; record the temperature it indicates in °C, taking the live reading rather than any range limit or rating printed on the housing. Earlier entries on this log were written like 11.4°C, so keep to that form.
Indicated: 20°C
